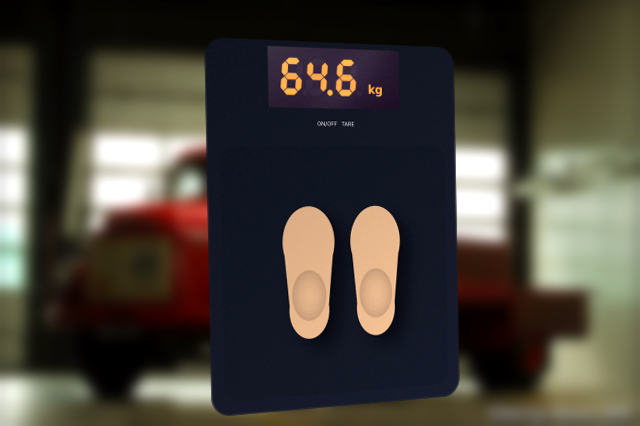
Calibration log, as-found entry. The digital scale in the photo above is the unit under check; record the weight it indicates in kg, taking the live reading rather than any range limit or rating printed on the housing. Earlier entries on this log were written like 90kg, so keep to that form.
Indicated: 64.6kg
